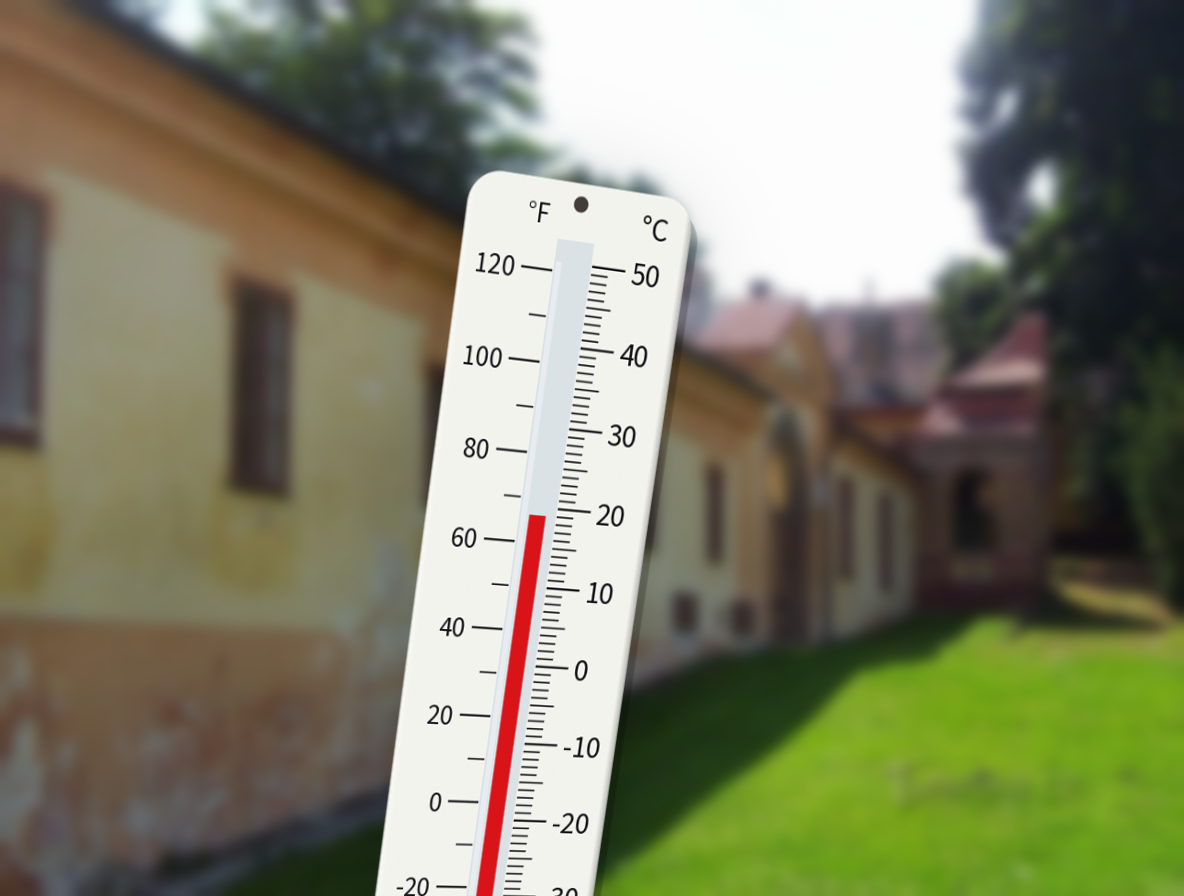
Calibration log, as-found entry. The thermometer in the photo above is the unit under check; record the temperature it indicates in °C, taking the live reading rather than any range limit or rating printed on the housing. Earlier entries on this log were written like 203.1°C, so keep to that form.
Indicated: 19°C
